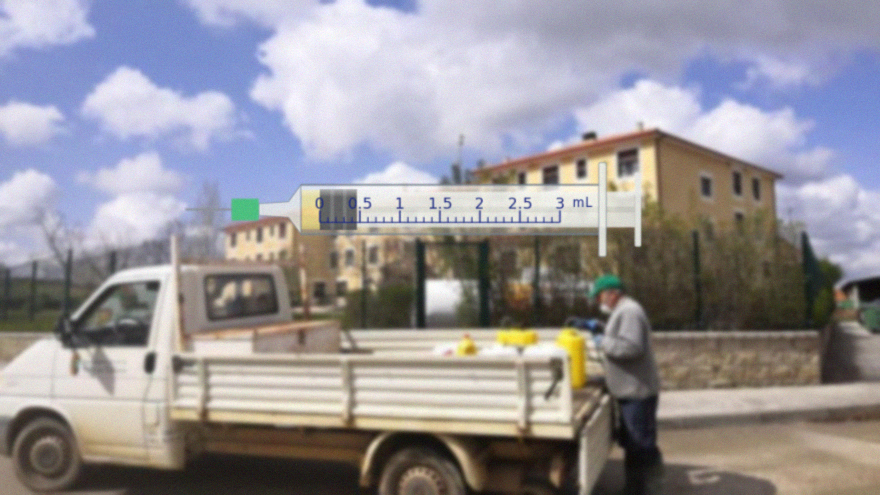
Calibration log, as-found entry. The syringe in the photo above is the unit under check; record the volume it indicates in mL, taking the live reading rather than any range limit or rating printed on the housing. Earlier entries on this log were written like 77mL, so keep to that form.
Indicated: 0mL
